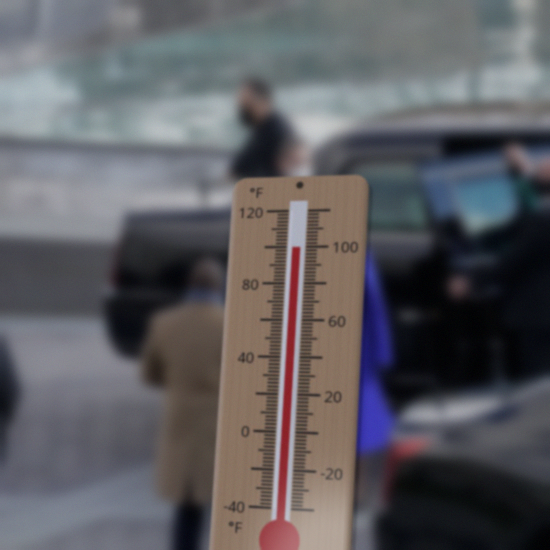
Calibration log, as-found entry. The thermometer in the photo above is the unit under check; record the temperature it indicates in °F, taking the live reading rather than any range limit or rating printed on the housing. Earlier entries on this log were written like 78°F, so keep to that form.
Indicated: 100°F
